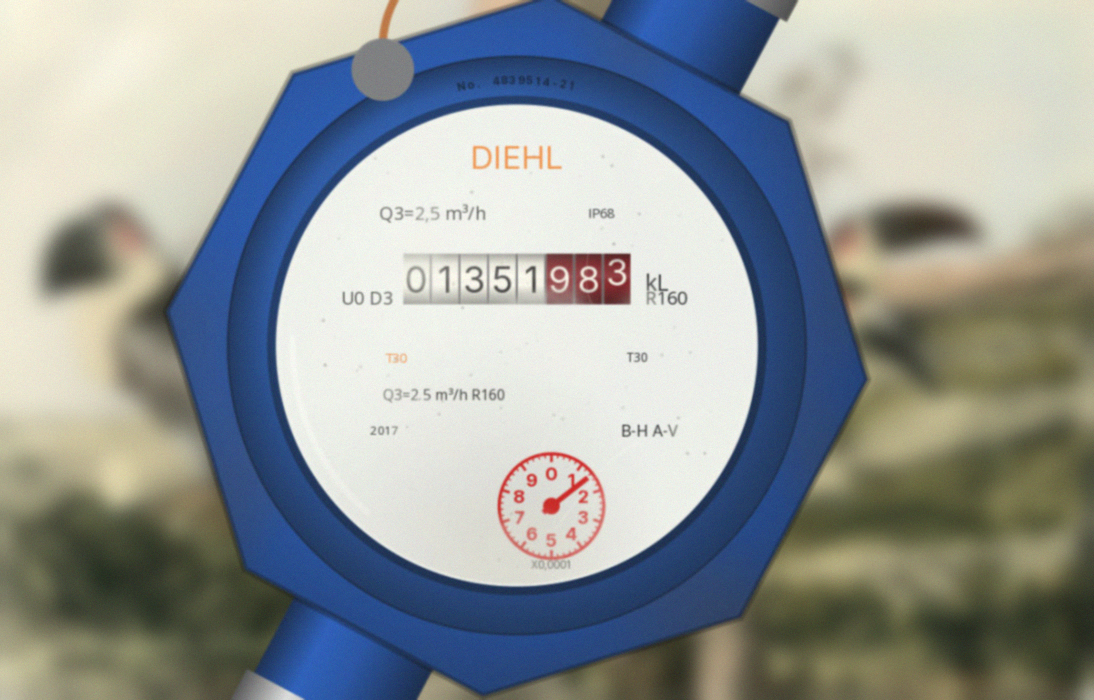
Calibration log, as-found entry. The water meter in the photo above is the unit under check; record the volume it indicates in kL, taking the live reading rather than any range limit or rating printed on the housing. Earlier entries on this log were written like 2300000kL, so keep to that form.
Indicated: 1351.9831kL
